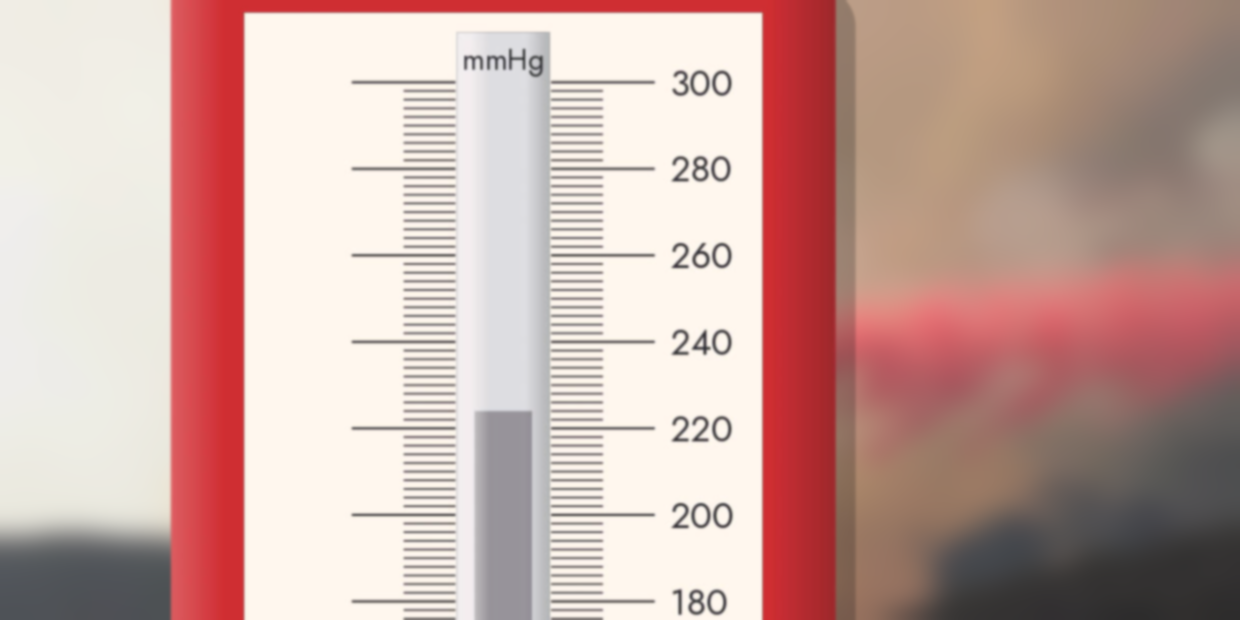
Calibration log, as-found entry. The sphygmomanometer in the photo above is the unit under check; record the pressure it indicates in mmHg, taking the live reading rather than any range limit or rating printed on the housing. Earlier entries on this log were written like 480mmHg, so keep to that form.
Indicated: 224mmHg
